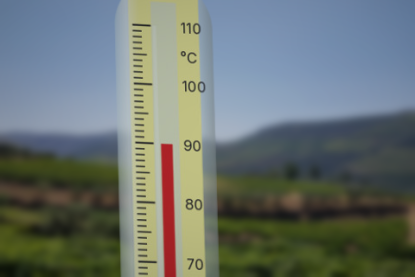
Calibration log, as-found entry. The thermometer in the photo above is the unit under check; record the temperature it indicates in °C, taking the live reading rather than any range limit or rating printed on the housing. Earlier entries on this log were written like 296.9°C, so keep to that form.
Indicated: 90°C
